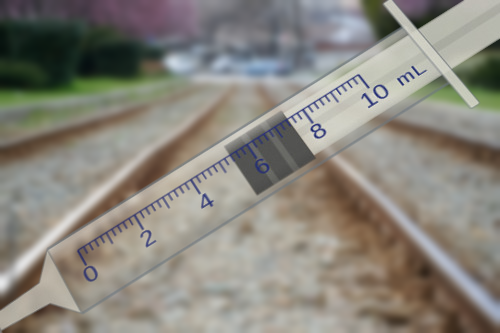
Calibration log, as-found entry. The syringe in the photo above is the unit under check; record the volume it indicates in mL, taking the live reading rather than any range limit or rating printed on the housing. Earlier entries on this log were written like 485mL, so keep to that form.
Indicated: 5.4mL
